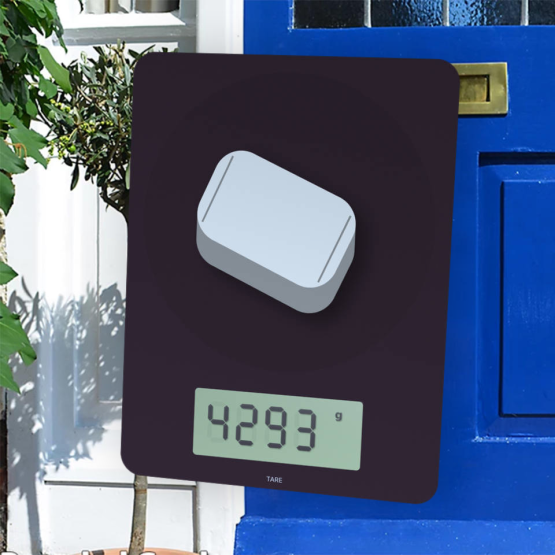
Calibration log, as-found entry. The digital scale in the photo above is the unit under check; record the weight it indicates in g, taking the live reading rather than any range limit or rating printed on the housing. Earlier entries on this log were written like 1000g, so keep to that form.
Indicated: 4293g
